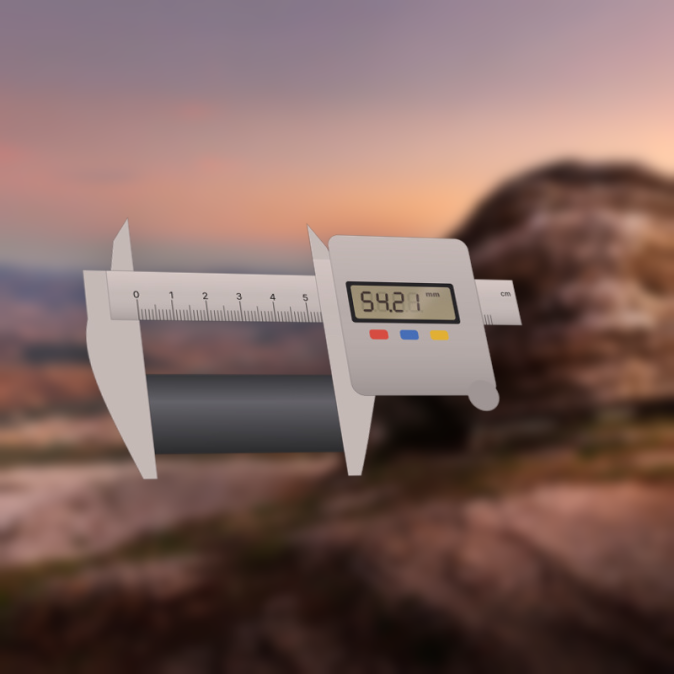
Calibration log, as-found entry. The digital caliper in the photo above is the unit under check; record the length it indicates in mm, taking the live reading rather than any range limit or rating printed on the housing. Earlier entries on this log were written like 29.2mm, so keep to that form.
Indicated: 54.21mm
